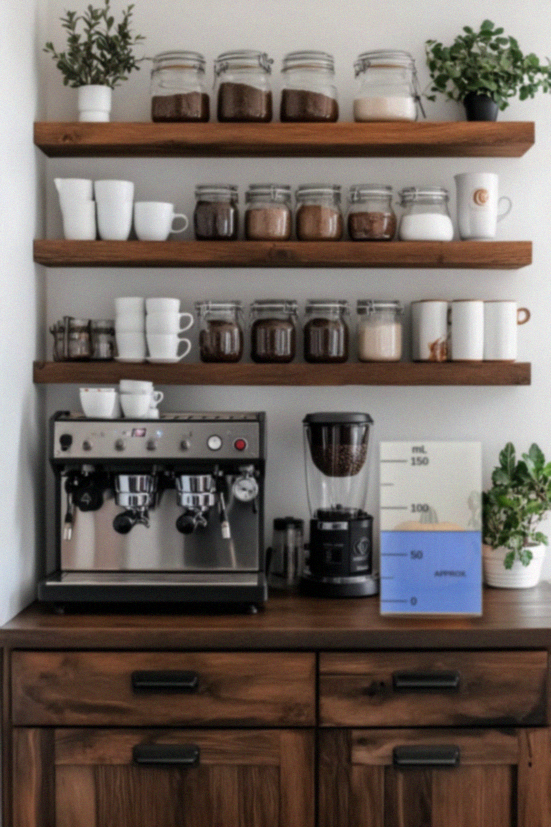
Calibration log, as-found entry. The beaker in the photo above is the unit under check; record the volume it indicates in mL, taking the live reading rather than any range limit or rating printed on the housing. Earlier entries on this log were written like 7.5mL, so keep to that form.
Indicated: 75mL
